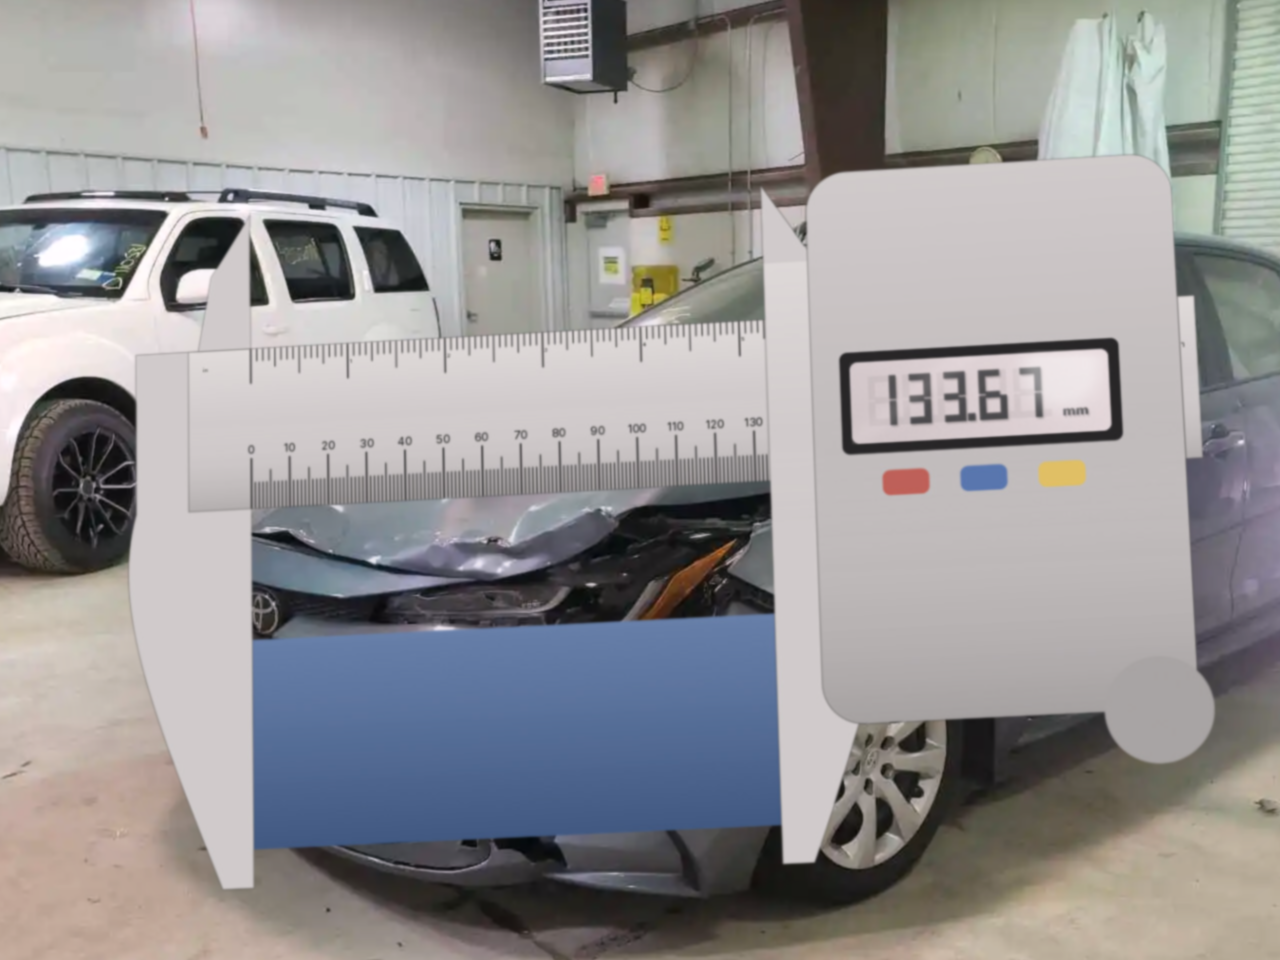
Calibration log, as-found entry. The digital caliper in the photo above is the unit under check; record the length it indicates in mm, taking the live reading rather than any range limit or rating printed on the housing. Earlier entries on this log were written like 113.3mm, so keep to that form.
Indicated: 133.67mm
